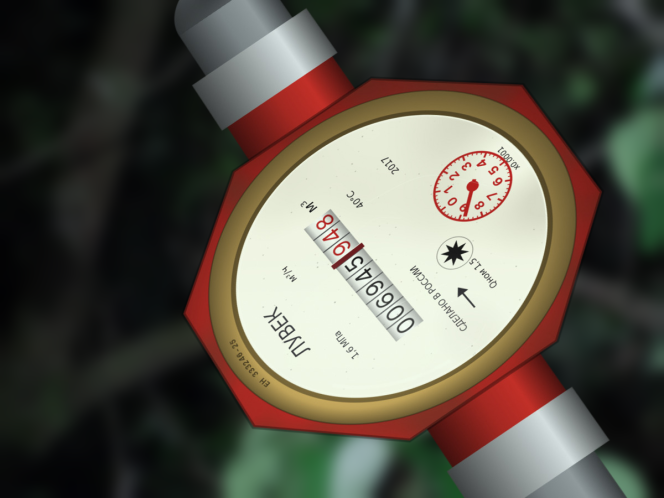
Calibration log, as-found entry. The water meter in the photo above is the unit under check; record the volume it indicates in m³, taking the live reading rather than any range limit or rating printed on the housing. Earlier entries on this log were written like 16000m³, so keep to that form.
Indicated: 6945.9478m³
